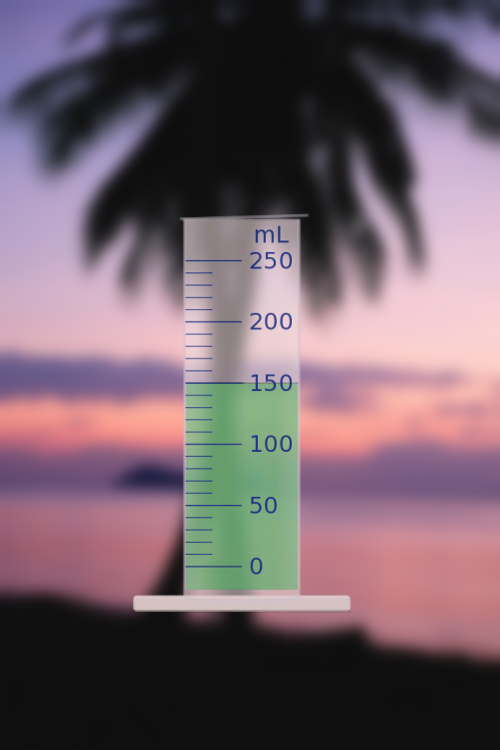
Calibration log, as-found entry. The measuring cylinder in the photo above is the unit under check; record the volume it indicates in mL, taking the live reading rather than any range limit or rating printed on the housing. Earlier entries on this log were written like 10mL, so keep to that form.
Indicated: 150mL
